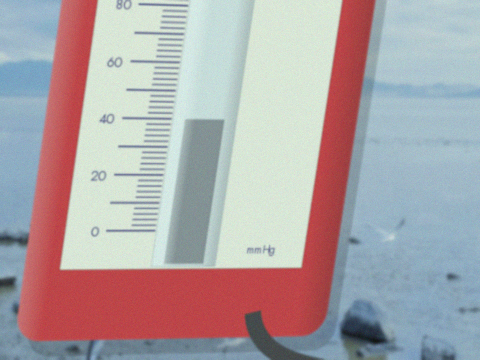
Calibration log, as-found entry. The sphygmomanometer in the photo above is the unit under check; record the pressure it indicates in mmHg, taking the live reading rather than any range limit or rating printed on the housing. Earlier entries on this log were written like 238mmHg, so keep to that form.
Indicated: 40mmHg
